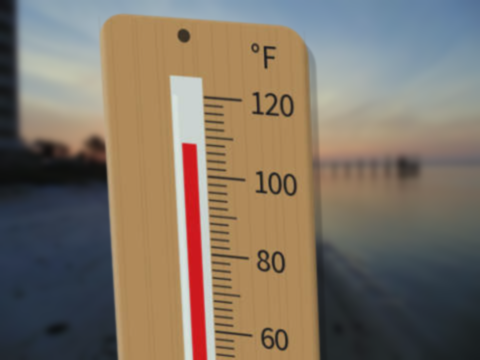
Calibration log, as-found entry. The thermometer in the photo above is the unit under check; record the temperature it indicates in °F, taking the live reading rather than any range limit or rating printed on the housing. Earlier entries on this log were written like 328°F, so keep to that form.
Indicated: 108°F
